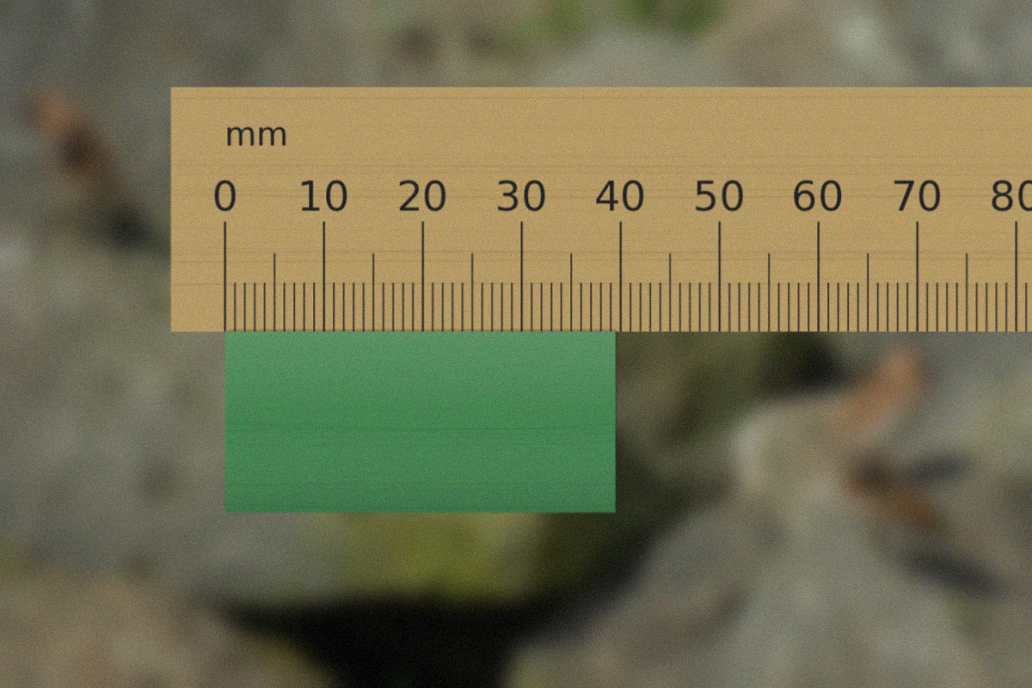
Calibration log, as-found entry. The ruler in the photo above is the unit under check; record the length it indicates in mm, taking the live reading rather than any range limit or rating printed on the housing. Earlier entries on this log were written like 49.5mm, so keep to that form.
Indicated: 39.5mm
